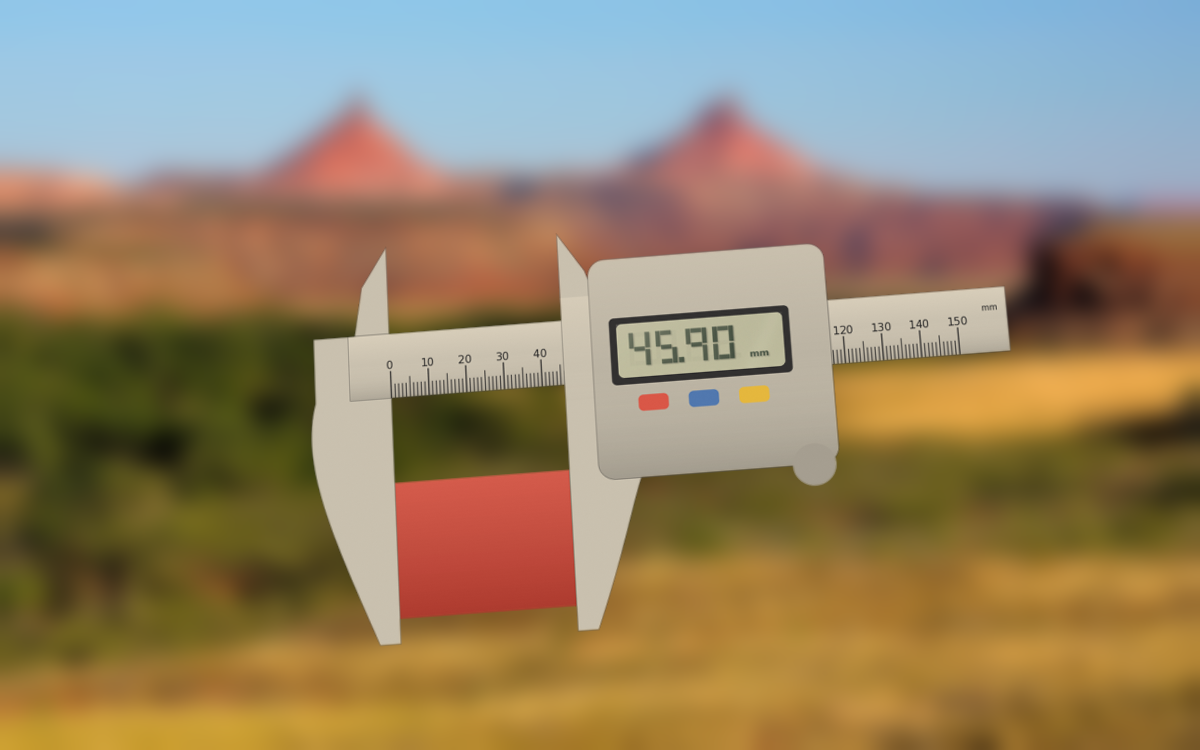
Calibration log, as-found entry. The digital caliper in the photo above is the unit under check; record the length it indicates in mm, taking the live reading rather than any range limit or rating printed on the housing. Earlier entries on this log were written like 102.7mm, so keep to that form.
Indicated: 45.90mm
